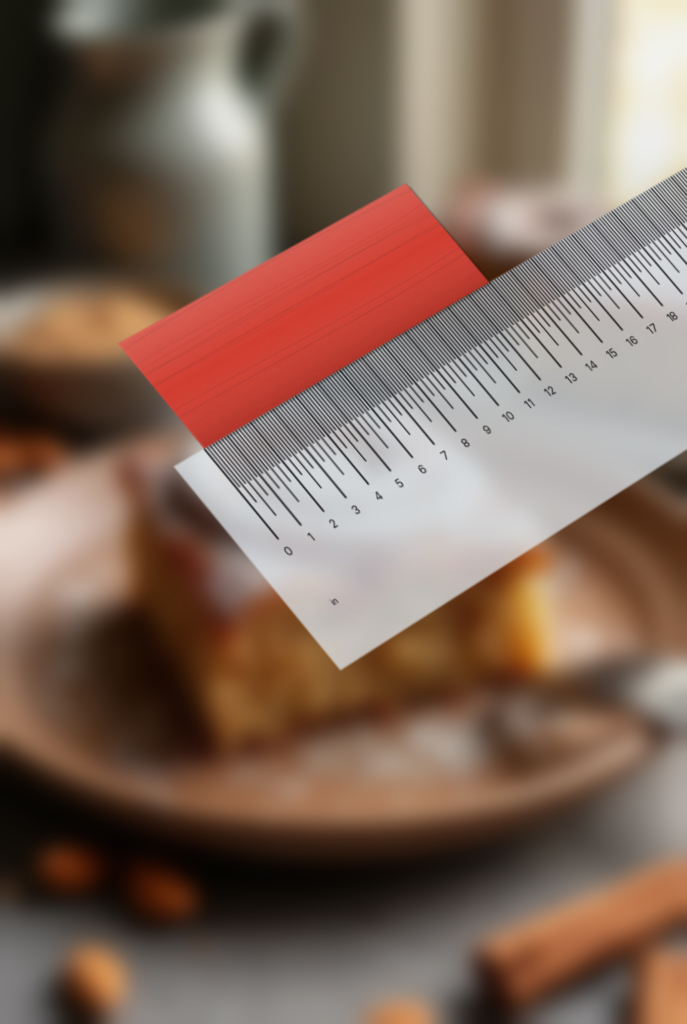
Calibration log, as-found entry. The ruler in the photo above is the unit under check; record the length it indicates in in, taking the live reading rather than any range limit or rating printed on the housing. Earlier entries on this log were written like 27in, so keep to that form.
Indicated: 13in
